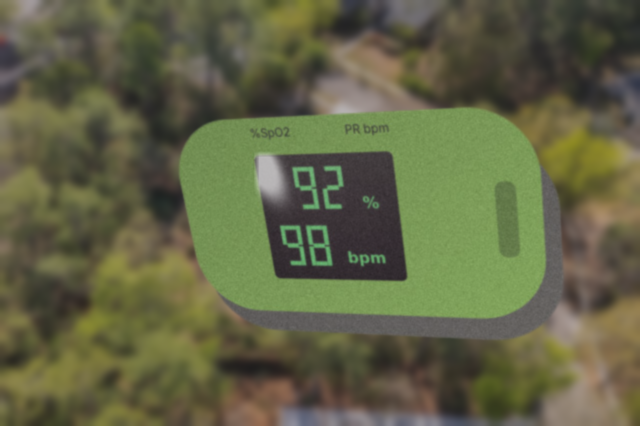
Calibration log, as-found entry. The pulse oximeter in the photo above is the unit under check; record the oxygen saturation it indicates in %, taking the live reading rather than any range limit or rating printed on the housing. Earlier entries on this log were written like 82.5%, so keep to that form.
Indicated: 92%
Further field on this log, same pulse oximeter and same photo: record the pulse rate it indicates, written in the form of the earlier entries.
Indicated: 98bpm
